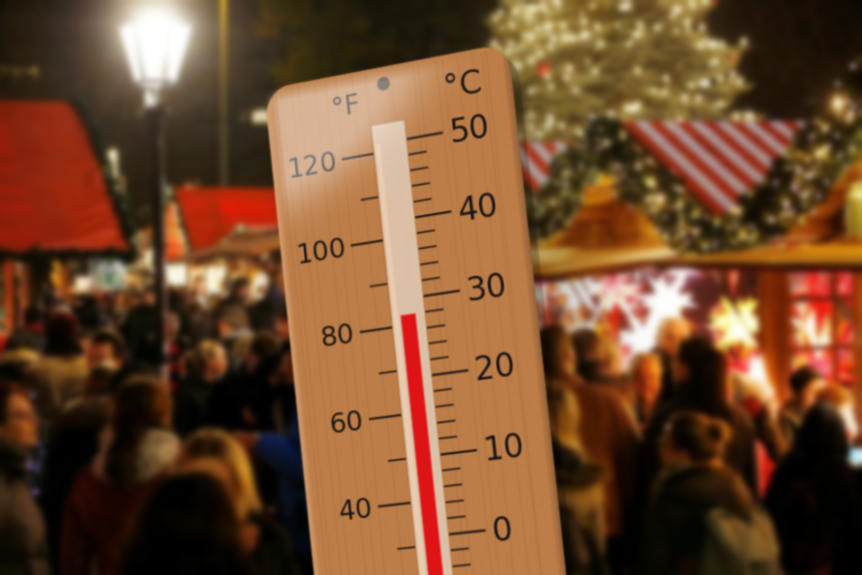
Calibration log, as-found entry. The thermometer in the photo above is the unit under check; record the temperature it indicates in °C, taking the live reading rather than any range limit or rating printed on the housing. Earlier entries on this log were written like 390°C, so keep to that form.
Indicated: 28°C
